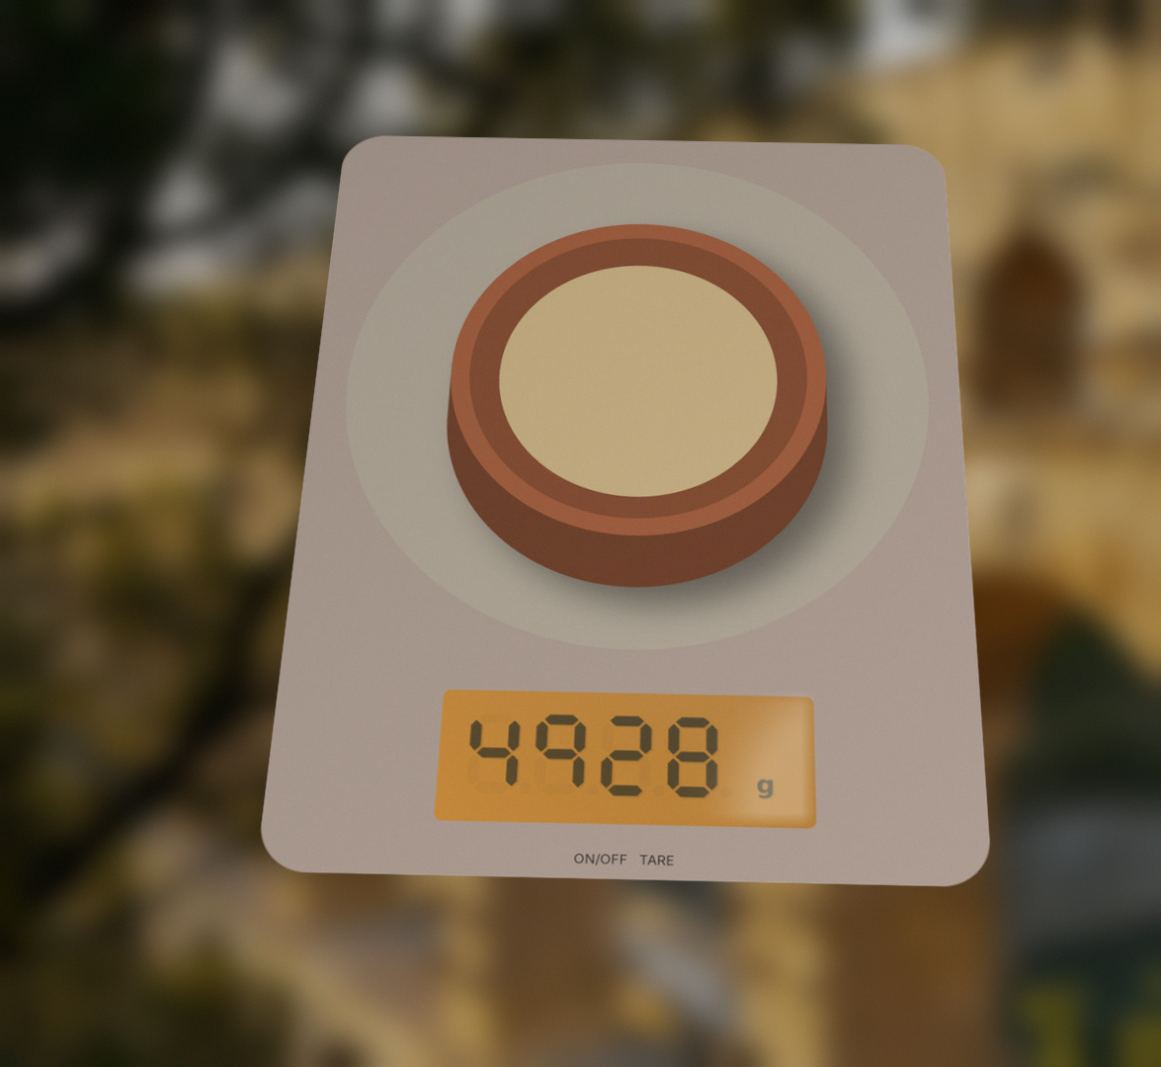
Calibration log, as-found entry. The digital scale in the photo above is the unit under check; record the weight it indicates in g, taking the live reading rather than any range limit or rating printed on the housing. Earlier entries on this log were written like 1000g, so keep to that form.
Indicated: 4928g
